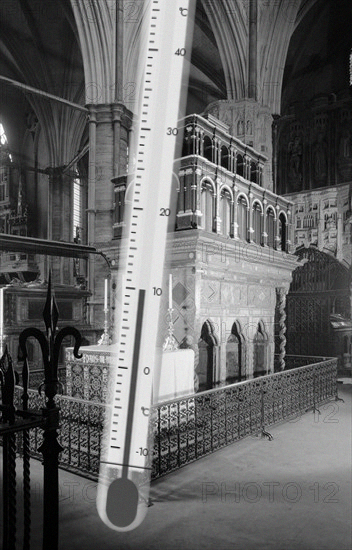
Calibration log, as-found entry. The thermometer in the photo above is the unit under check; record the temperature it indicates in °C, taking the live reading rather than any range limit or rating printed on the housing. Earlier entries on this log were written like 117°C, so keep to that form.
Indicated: 10°C
